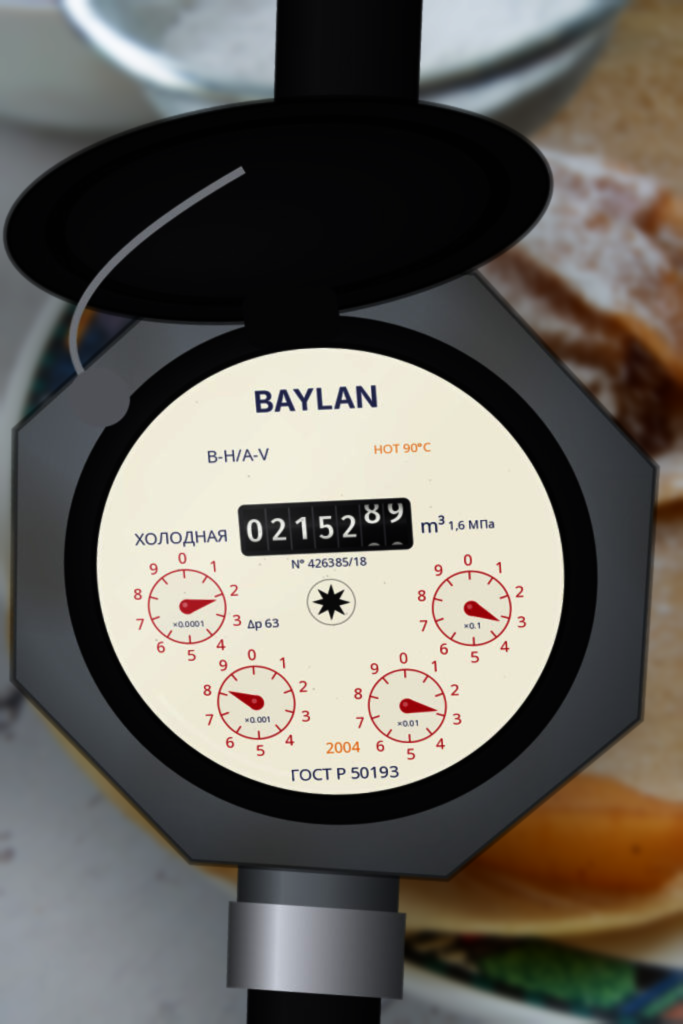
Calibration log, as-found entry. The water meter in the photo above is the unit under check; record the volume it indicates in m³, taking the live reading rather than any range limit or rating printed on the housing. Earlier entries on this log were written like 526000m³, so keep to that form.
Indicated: 215289.3282m³
